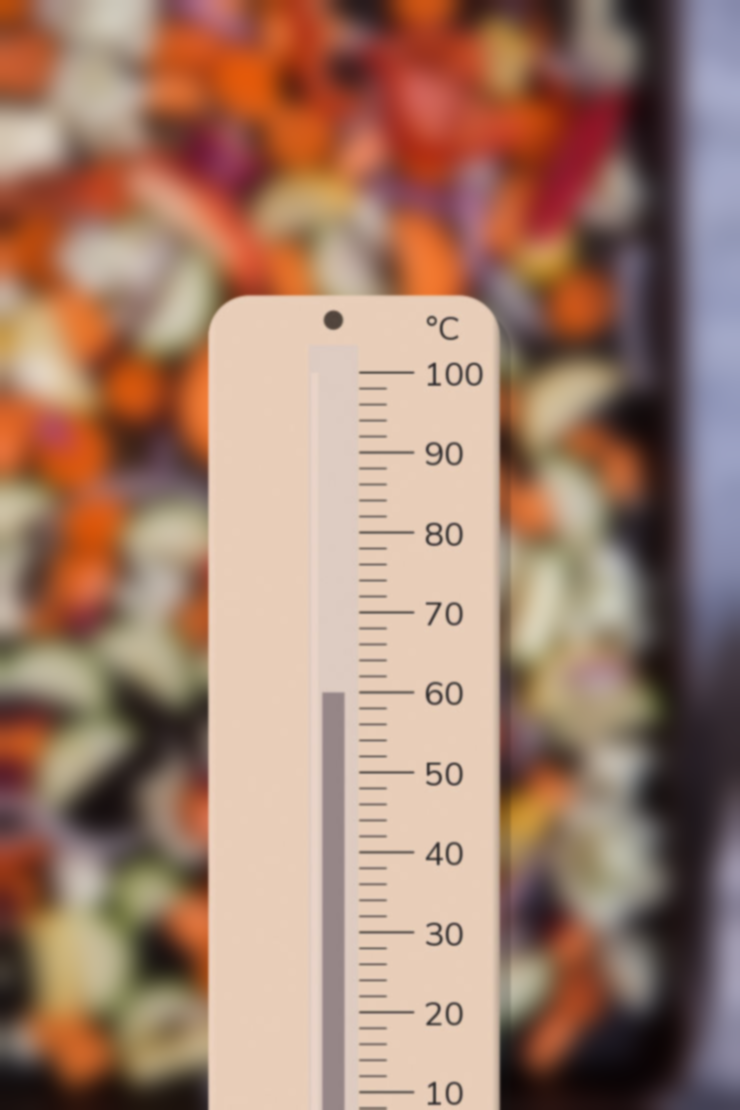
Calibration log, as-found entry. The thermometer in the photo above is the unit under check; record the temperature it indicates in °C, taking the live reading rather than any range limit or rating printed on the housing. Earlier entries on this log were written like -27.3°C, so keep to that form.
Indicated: 60°C
